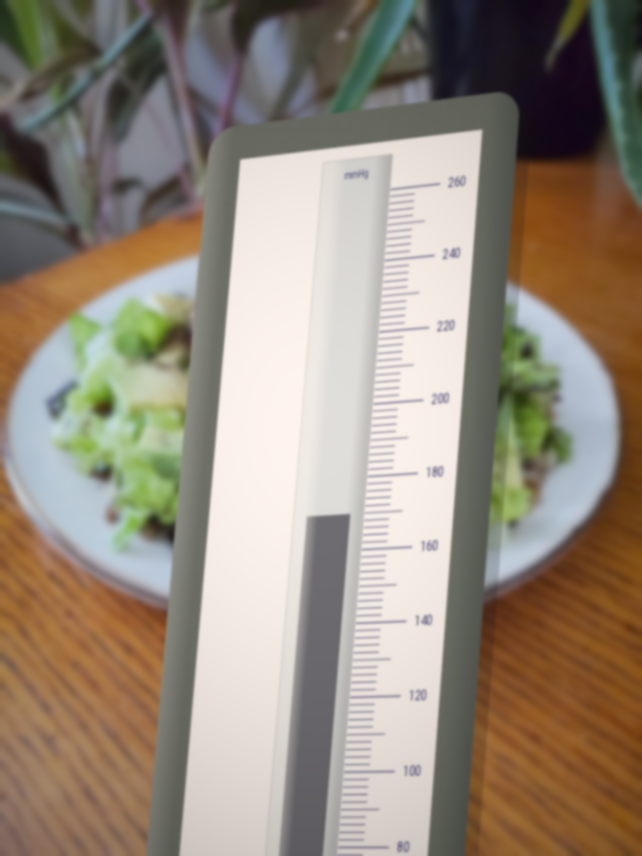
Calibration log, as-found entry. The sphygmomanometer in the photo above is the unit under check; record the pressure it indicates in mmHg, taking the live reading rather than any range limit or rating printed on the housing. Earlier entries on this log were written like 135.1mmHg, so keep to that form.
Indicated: 170mmHg
